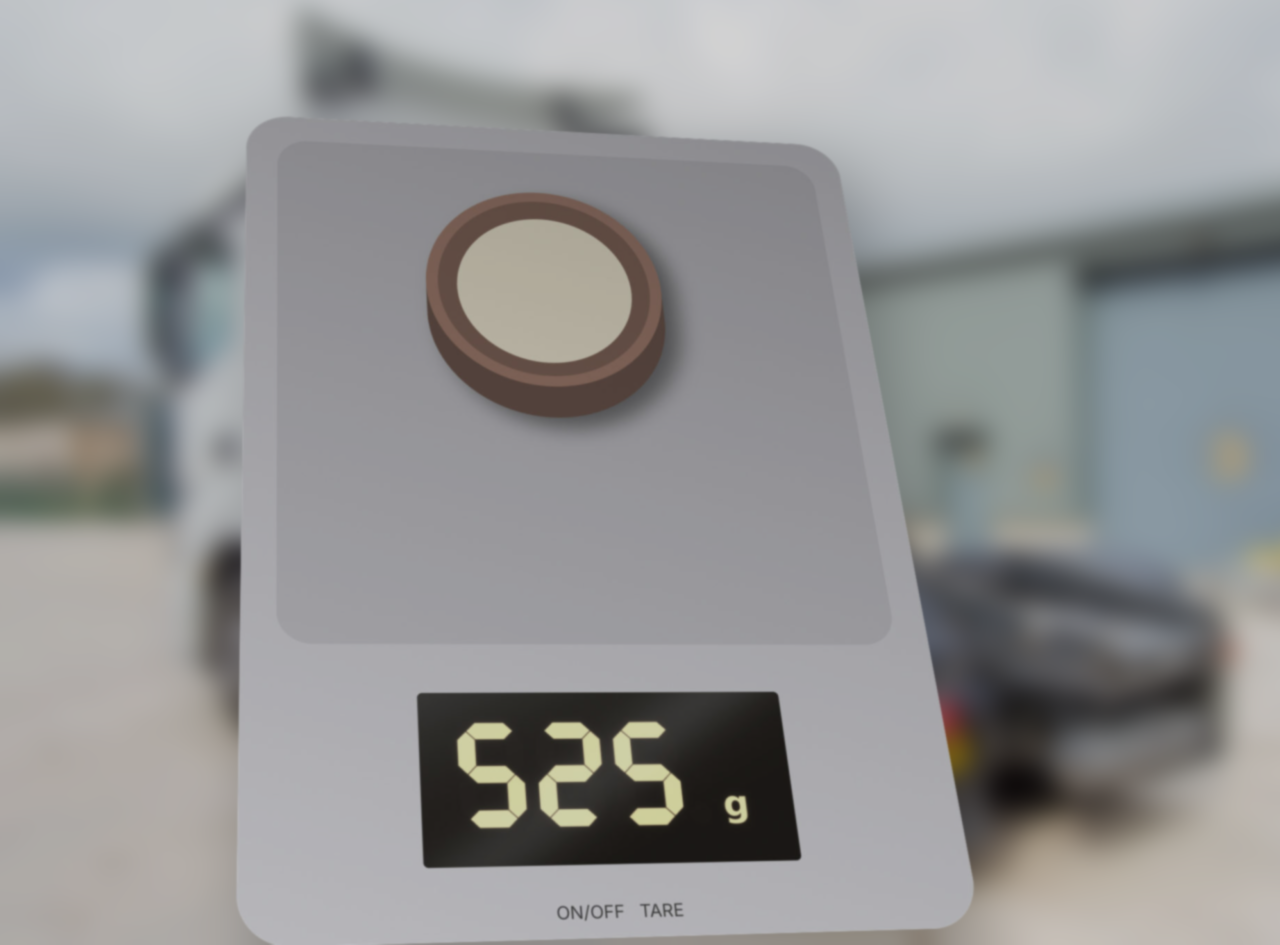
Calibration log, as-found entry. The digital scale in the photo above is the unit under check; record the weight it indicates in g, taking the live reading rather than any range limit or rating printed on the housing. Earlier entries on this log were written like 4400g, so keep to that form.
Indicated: 525g
